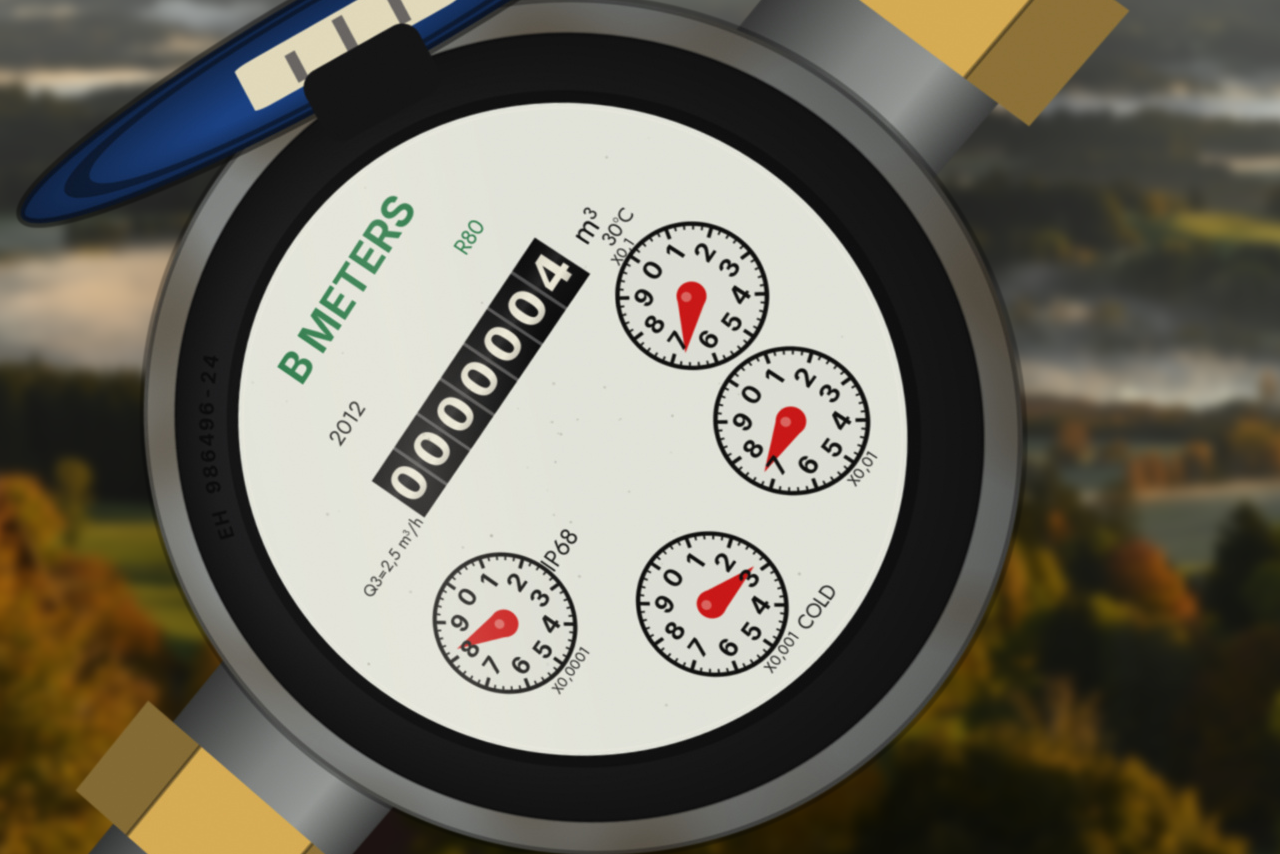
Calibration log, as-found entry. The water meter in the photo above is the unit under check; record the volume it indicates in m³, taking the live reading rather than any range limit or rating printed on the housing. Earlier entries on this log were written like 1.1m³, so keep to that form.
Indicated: 4.6728m³
